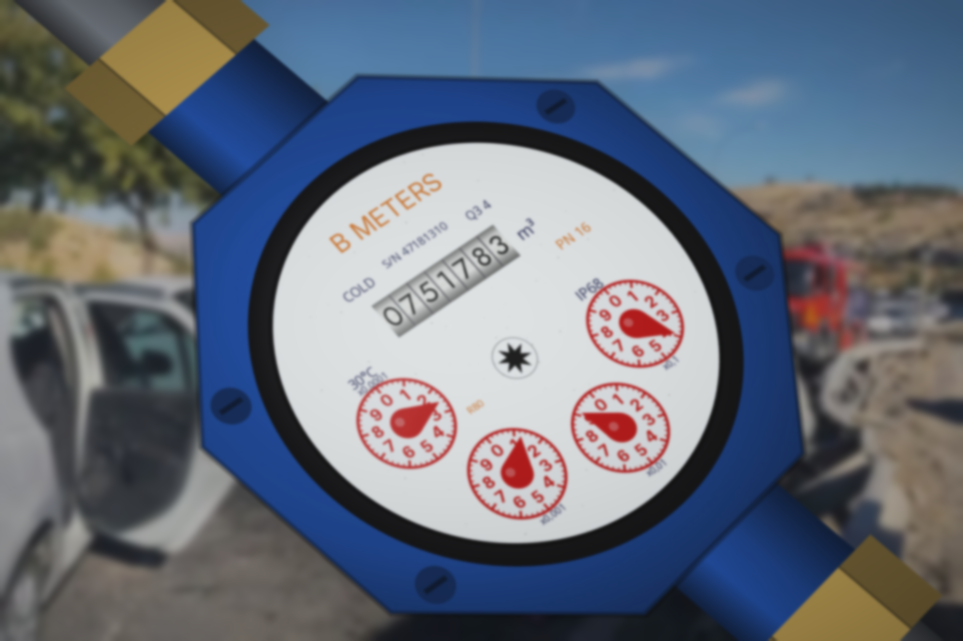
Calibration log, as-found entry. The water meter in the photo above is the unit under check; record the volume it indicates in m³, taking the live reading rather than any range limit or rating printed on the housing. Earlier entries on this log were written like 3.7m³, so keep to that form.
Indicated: 751783.3912m³
